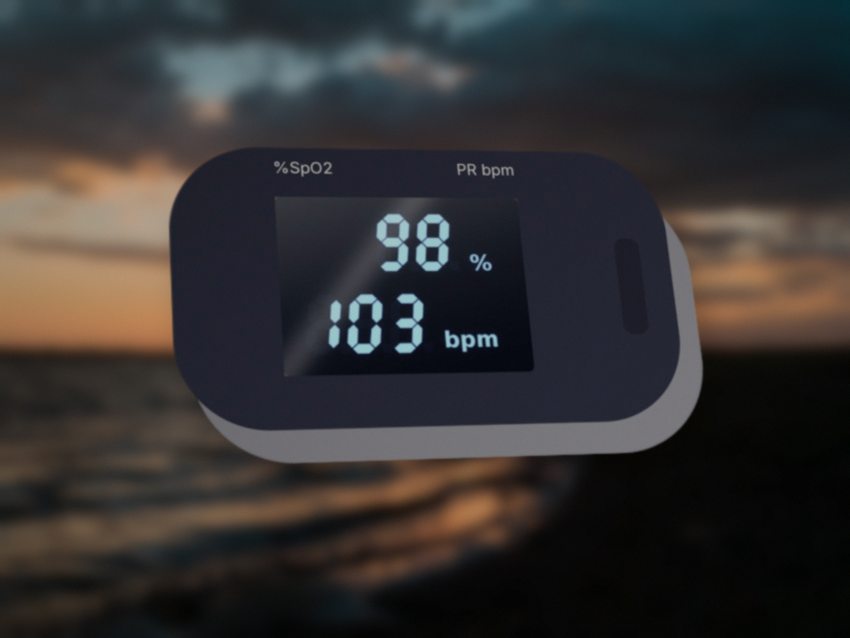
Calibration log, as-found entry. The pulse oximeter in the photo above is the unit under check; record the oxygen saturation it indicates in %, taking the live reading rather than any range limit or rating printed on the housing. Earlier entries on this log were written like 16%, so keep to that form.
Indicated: 98%
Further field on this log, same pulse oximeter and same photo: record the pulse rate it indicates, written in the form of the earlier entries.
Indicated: 103bpm
